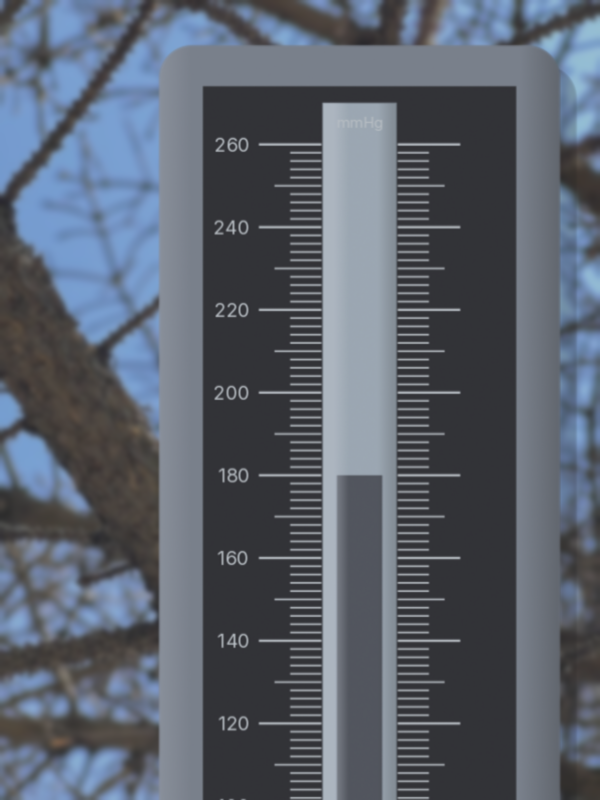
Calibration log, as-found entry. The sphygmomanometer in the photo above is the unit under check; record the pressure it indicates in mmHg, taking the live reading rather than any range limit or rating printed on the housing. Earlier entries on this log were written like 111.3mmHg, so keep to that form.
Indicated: 180mmHg
